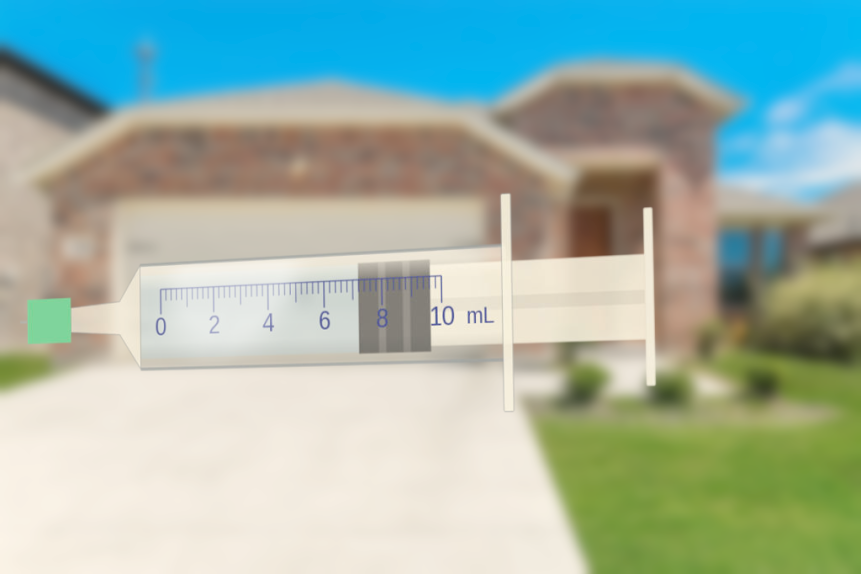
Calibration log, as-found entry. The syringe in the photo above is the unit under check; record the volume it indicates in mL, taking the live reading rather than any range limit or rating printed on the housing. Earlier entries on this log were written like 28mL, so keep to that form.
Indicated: 7.2mL
